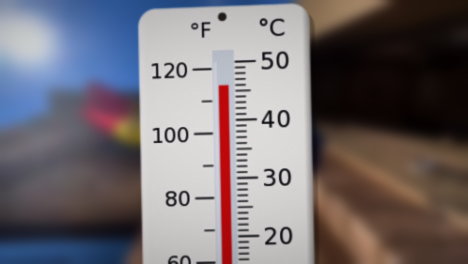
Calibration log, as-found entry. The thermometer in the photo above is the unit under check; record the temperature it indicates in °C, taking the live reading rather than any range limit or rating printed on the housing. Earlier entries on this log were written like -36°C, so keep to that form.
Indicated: 46°C
